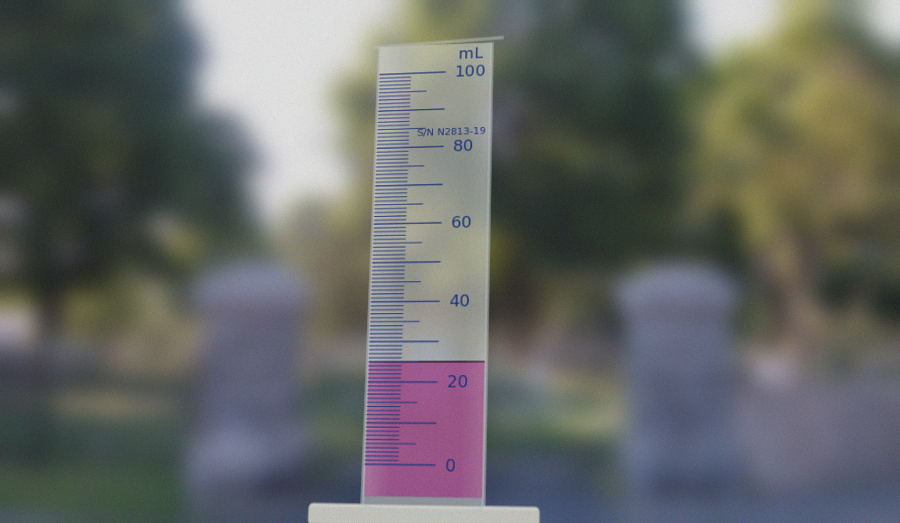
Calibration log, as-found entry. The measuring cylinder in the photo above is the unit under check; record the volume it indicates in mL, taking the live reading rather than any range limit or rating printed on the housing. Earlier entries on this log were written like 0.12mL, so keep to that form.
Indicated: 25mL
